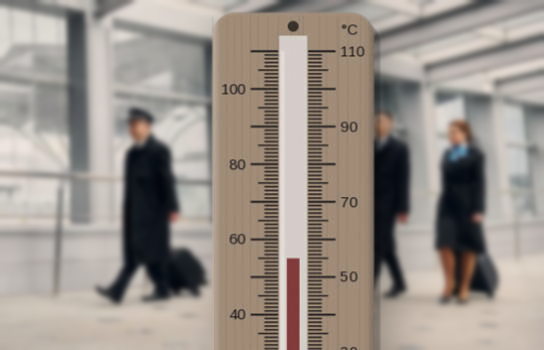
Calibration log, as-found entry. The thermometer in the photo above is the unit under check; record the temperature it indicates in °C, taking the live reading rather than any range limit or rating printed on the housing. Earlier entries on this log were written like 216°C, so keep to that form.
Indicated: 55°C
